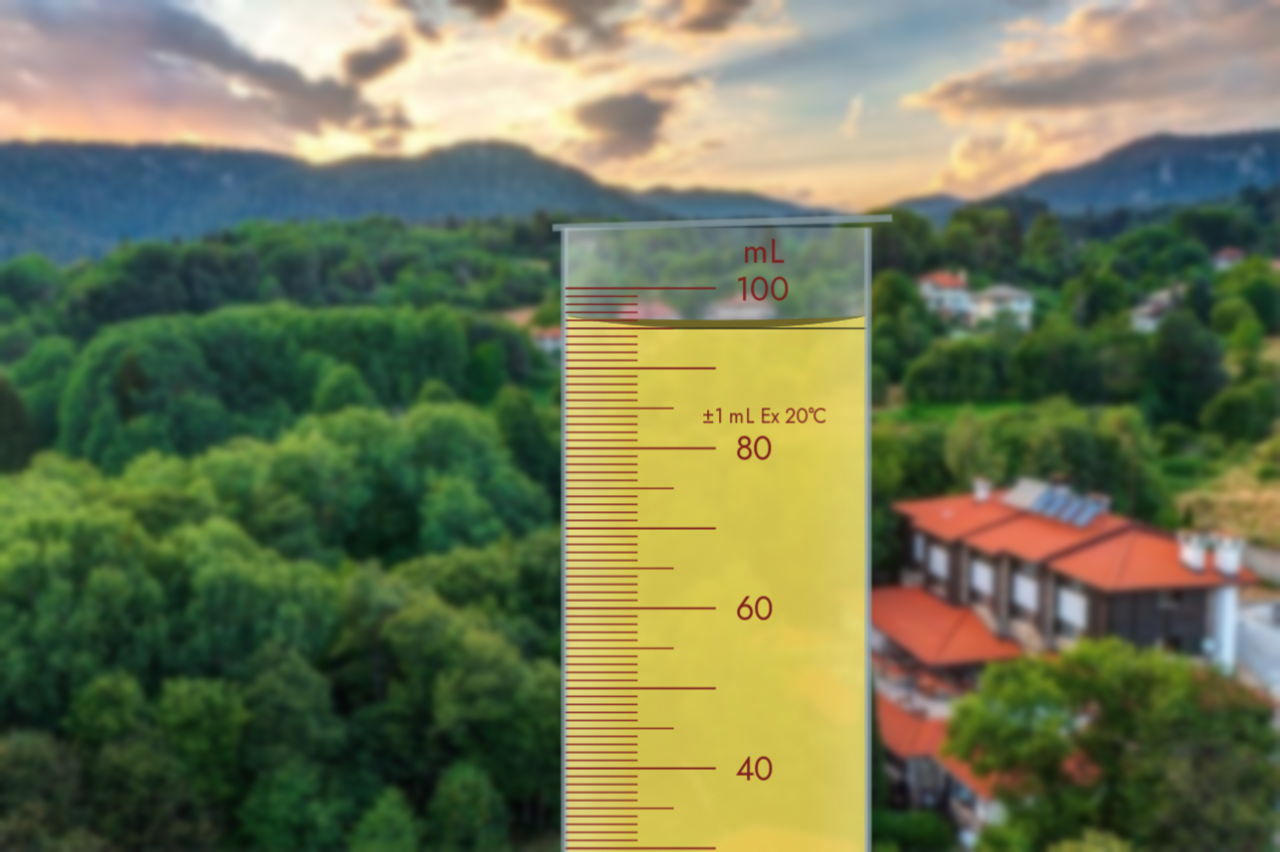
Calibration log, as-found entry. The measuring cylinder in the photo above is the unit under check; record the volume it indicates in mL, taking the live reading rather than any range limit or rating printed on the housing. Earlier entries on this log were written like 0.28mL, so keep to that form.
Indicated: 95mL
